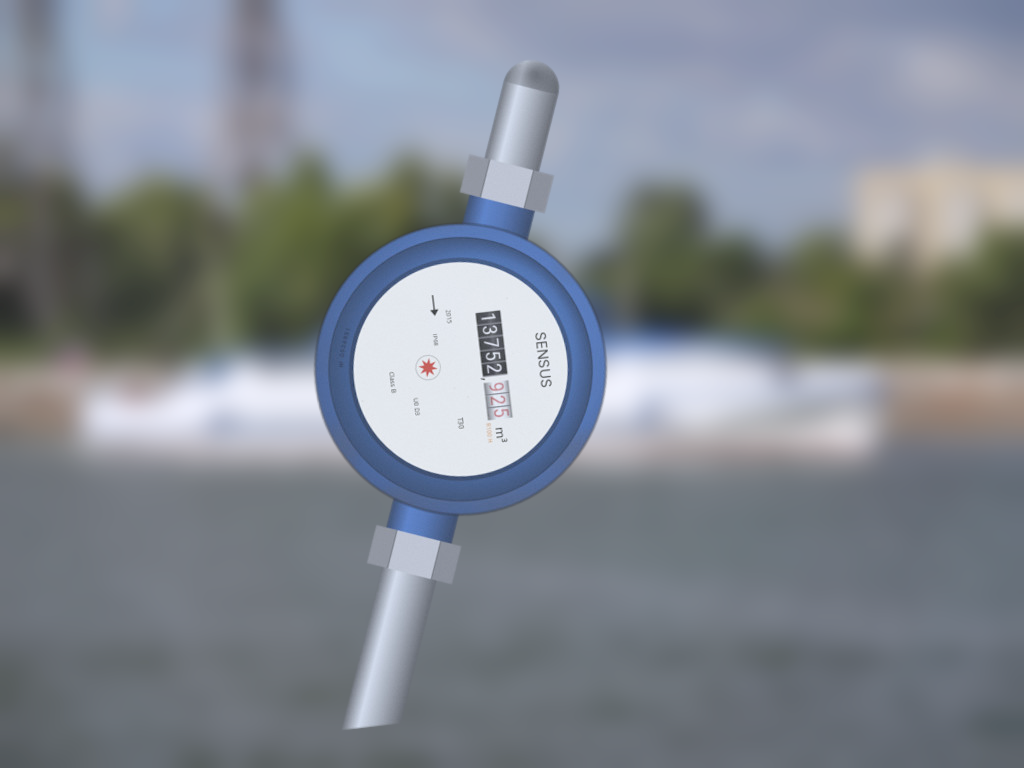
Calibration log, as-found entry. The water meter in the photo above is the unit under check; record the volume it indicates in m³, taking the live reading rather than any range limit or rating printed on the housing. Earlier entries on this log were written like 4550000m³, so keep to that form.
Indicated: 13752.925m³
